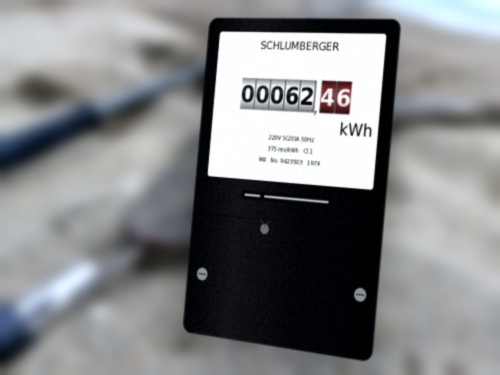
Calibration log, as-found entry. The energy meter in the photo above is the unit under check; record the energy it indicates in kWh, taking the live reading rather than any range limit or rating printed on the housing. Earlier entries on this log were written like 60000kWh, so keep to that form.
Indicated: 62.46kWh
